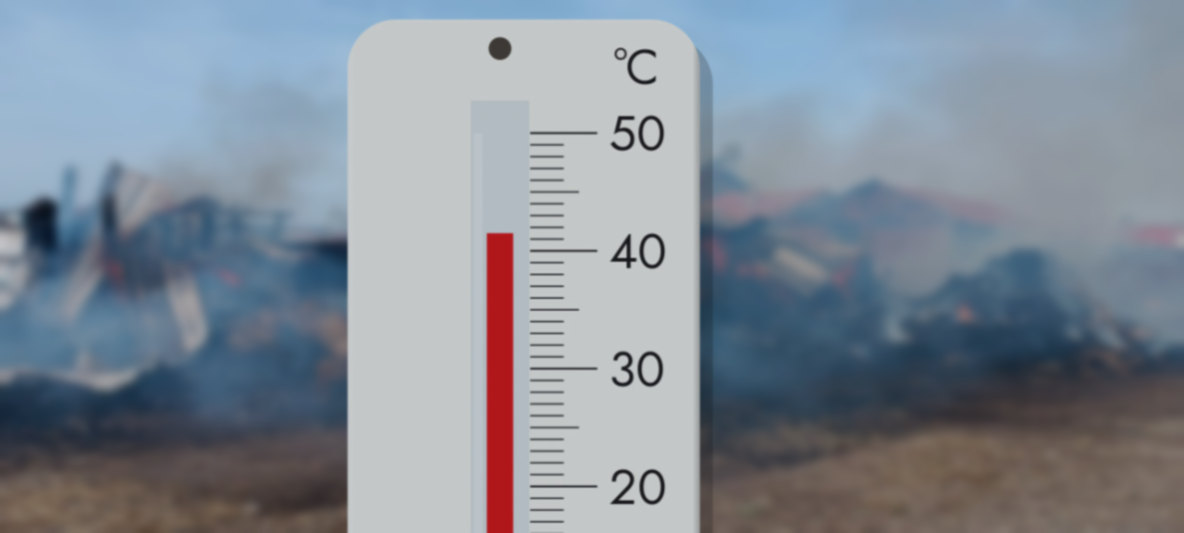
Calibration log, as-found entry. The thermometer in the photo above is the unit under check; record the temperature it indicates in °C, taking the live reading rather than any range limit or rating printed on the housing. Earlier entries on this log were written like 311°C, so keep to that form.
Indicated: 41.5°C
